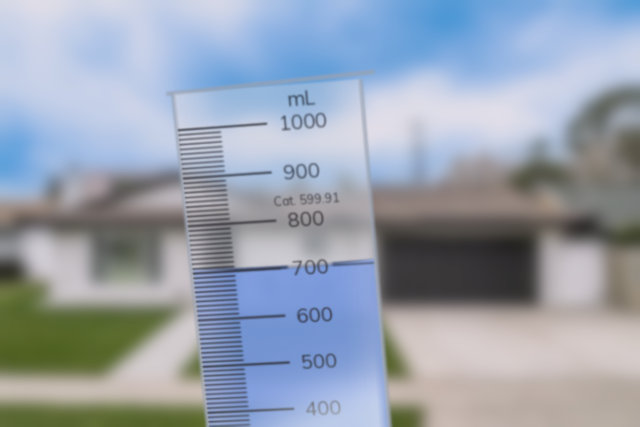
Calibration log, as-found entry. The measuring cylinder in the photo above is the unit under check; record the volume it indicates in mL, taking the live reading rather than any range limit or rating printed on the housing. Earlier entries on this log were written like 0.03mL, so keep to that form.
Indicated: 700mL
